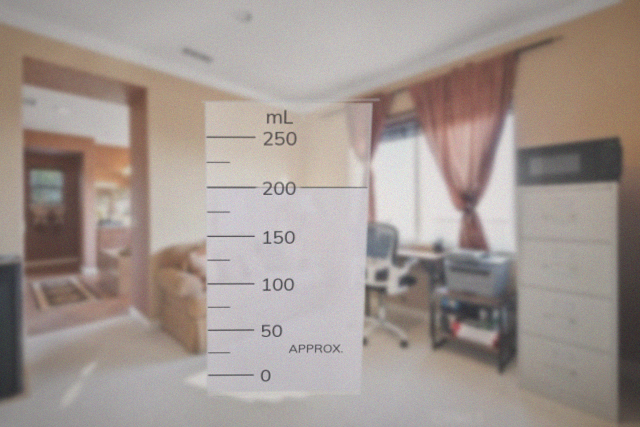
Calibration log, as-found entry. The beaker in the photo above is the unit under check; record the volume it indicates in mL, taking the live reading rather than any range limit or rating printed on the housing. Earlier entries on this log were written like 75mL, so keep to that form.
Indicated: 200mL
